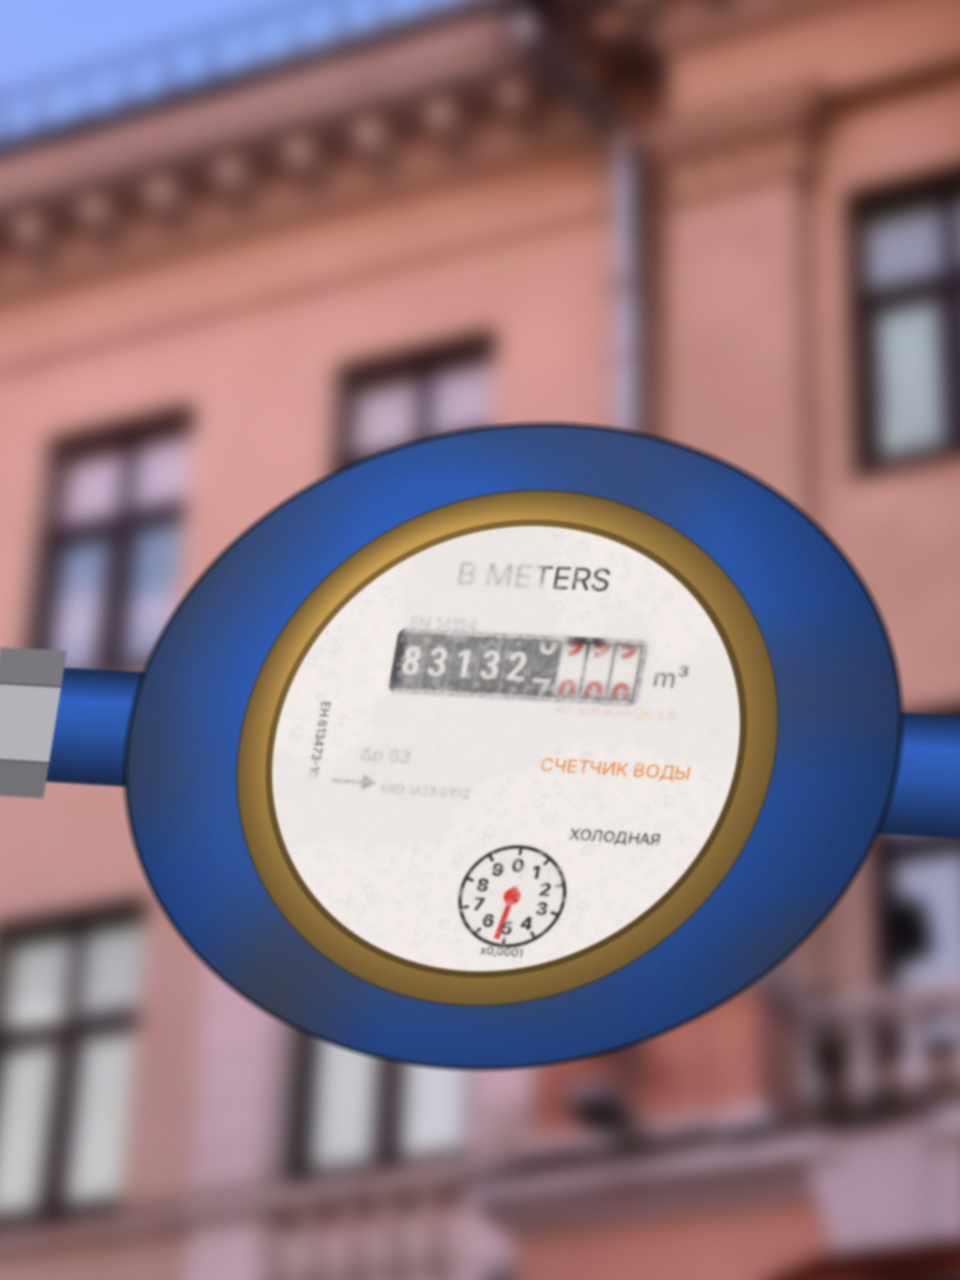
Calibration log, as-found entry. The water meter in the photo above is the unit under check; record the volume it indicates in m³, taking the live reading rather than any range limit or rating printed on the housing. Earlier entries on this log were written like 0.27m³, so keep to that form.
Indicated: 831326.9995m³
